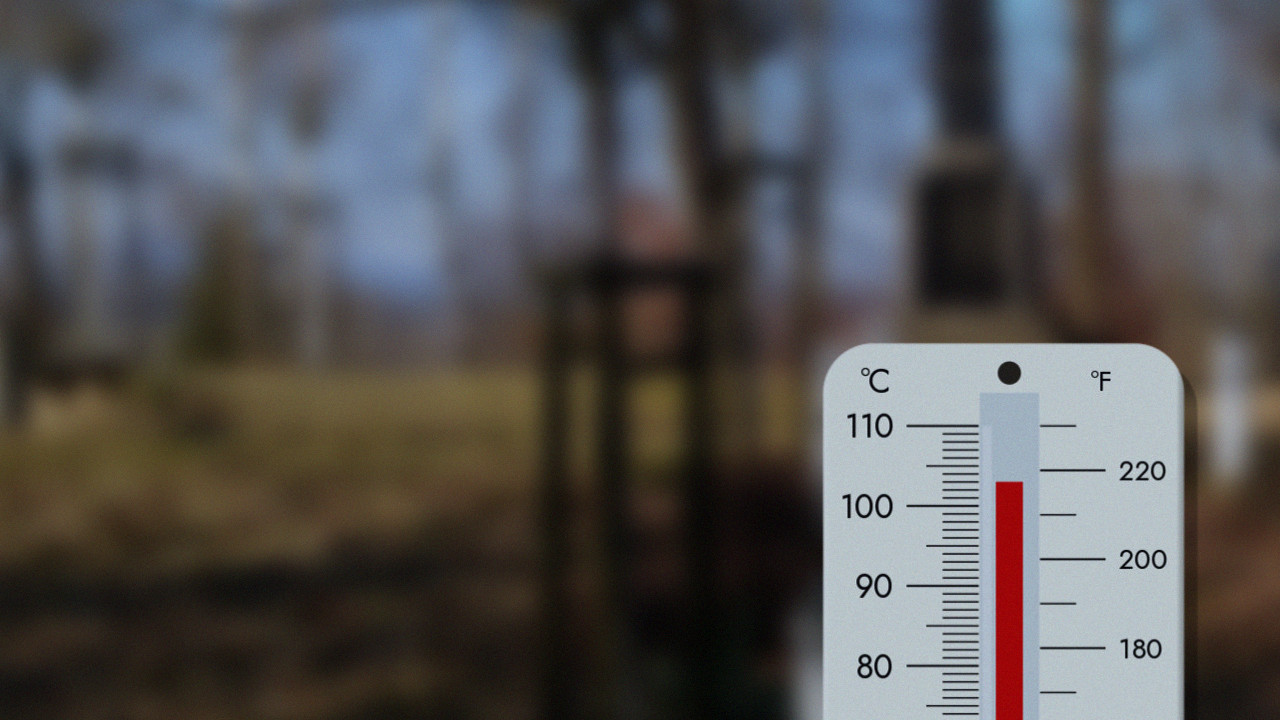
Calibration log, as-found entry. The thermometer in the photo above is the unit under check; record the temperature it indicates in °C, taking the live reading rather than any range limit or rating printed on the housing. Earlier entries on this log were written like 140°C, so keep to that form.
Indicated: 103°C
